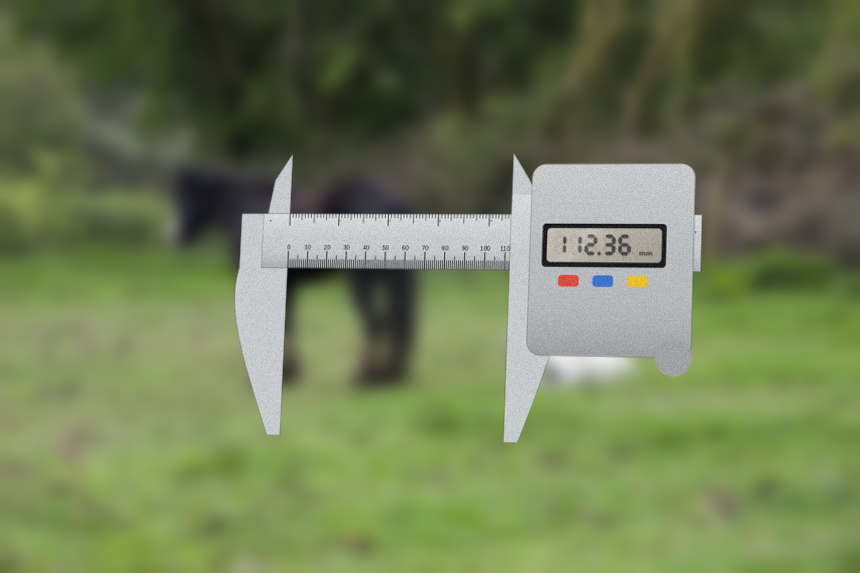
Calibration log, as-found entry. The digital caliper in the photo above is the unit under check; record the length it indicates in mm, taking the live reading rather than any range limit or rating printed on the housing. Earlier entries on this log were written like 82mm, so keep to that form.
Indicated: 112.36mm
